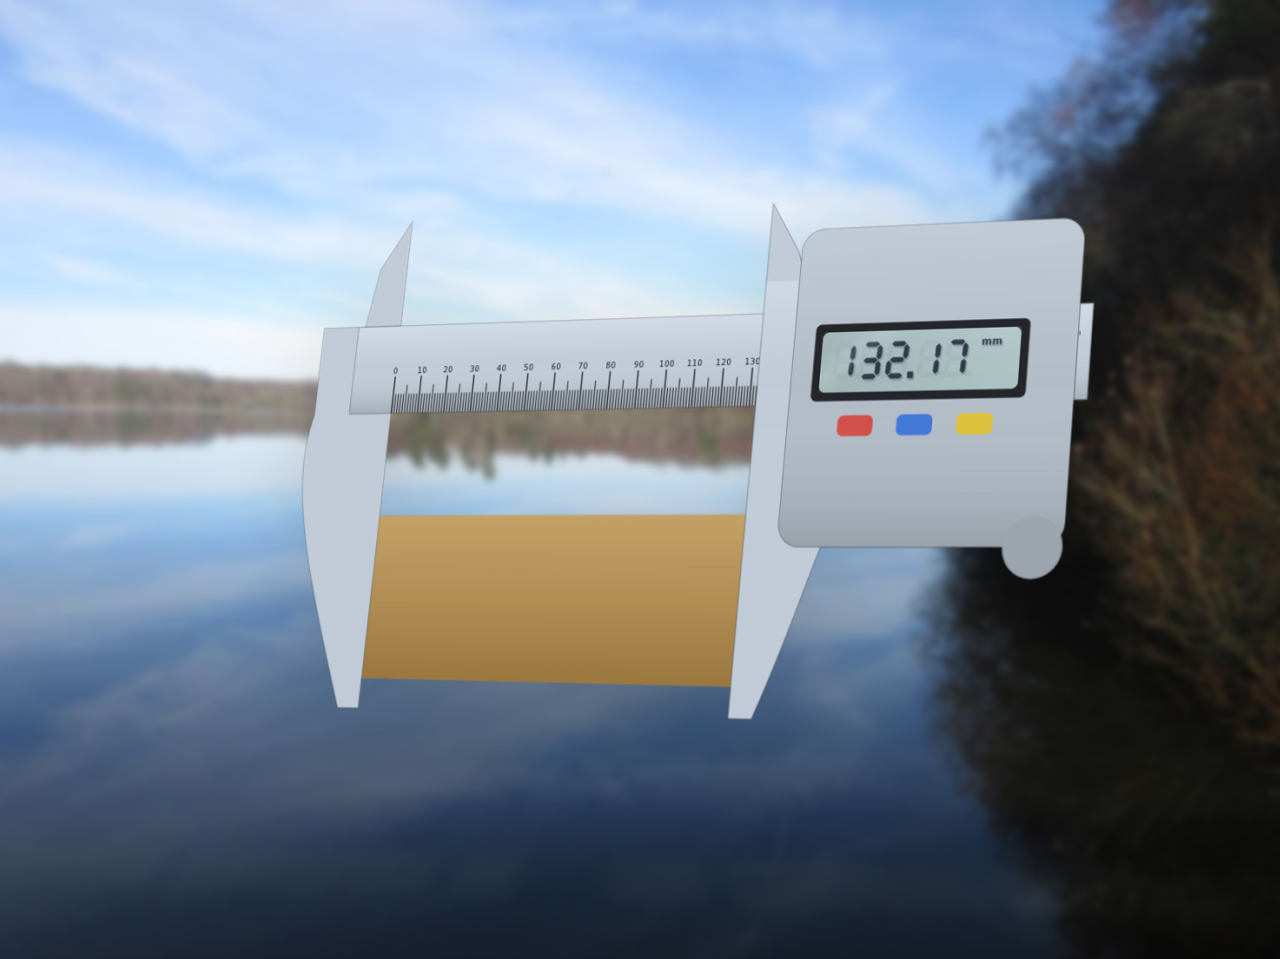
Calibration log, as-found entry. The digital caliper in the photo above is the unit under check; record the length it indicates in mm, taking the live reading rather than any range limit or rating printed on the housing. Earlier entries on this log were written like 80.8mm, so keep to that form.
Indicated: 132.17mm
